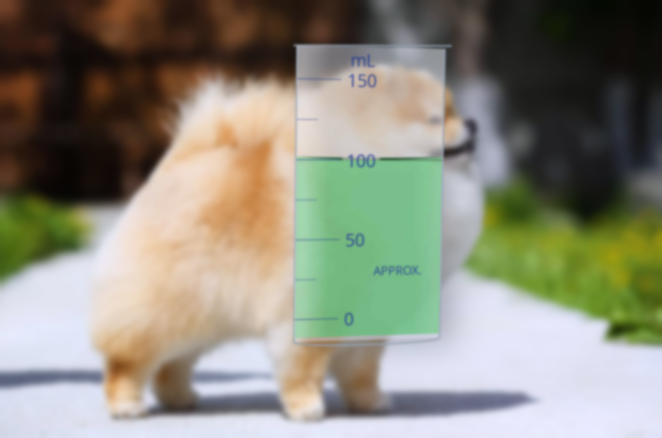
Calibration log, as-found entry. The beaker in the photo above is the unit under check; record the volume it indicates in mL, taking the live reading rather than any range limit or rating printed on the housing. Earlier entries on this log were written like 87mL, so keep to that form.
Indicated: 100mL
